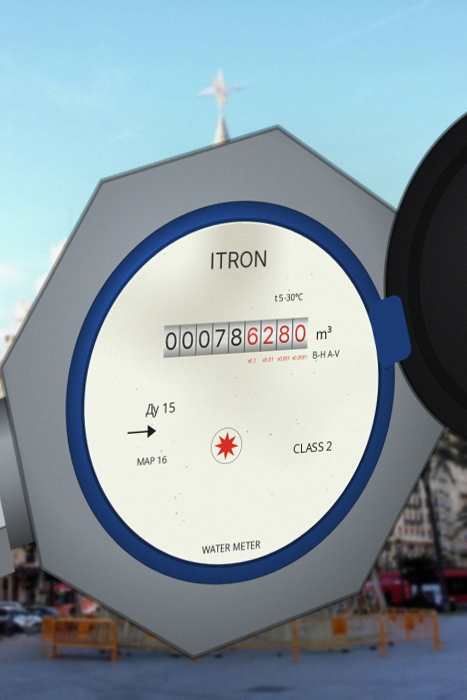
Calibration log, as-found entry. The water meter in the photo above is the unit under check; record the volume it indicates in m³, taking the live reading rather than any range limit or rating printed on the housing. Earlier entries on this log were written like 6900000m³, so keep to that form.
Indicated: 78.6280m³
